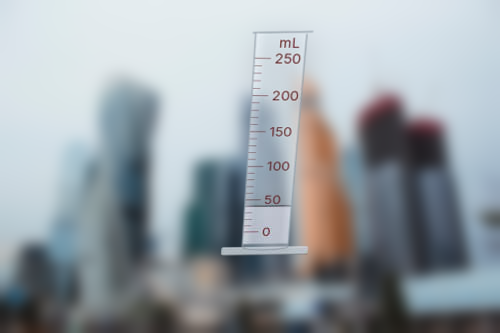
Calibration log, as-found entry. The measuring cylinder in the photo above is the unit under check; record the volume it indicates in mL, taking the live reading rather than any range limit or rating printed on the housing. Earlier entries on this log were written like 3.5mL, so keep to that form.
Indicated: 40mL
